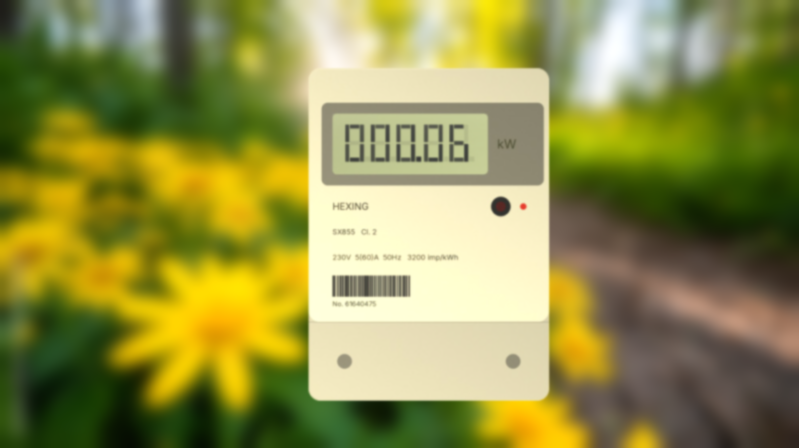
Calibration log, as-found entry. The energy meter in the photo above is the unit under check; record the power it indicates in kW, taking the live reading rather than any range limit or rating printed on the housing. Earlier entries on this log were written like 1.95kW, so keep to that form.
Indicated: 0.06kW
